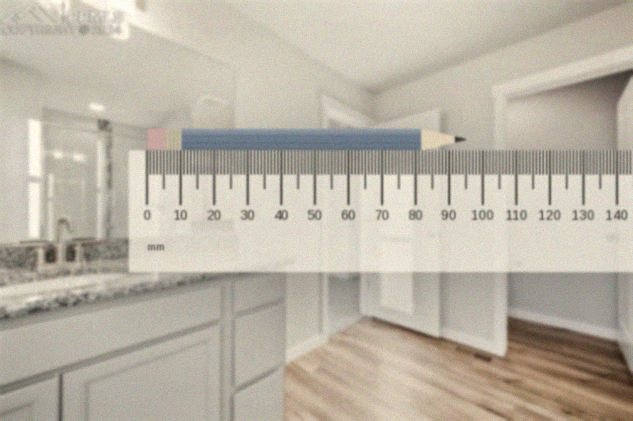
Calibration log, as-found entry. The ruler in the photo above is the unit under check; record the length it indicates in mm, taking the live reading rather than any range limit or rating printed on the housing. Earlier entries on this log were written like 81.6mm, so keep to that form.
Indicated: 95mm
